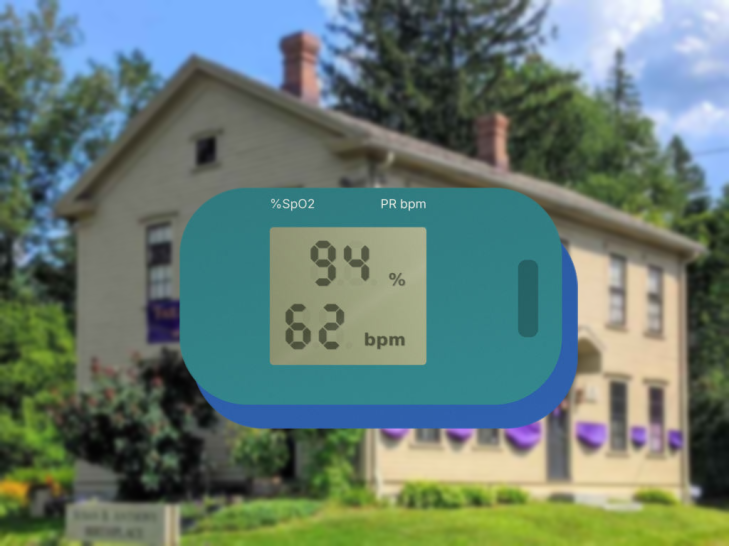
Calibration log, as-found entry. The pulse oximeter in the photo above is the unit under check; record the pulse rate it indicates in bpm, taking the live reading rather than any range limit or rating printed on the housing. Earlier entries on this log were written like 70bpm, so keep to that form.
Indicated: 62bpm
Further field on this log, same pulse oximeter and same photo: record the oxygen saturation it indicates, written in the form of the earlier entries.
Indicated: 94%
